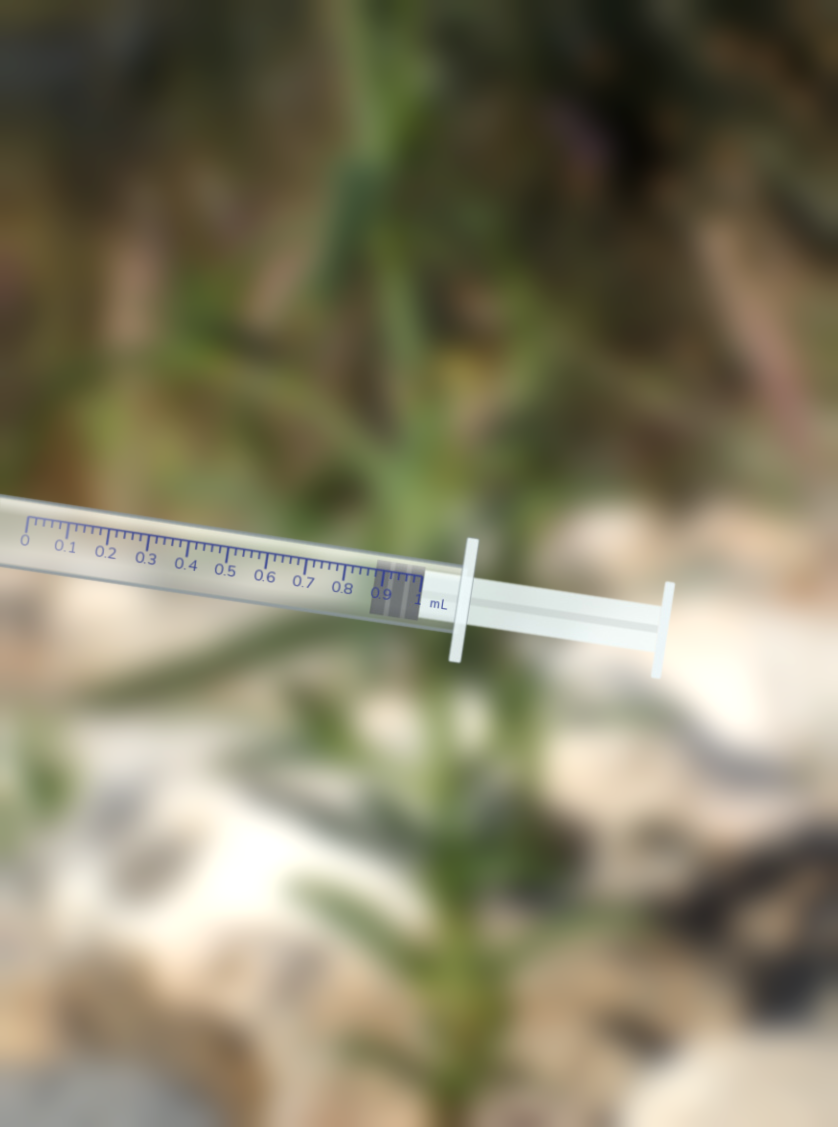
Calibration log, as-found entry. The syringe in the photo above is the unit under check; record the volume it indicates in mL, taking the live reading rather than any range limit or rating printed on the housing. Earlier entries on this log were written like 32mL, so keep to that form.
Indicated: 0.88mL
